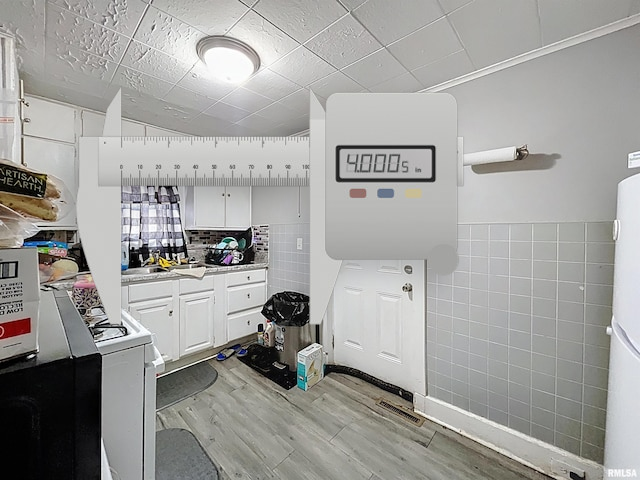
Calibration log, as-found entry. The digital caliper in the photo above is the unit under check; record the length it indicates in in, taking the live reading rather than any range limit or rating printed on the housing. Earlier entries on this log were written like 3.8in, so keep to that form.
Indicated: 4.0005in
